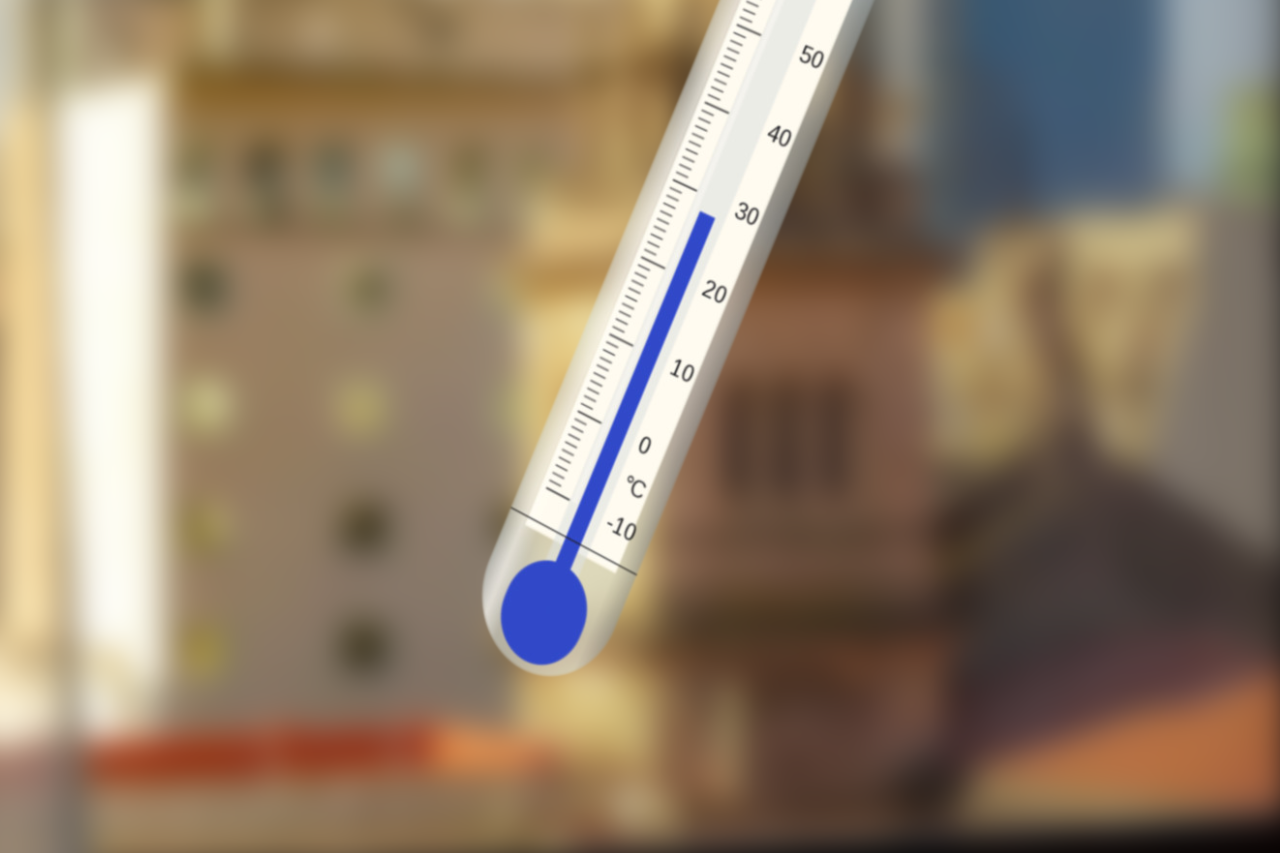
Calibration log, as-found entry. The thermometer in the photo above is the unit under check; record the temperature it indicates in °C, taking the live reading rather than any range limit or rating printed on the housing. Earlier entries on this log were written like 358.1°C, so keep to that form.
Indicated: 28°C
